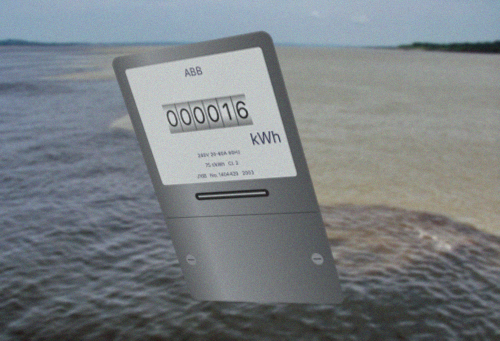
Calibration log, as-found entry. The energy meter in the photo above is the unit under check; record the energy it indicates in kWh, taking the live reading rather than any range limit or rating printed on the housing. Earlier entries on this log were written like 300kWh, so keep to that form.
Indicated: 16kWh
